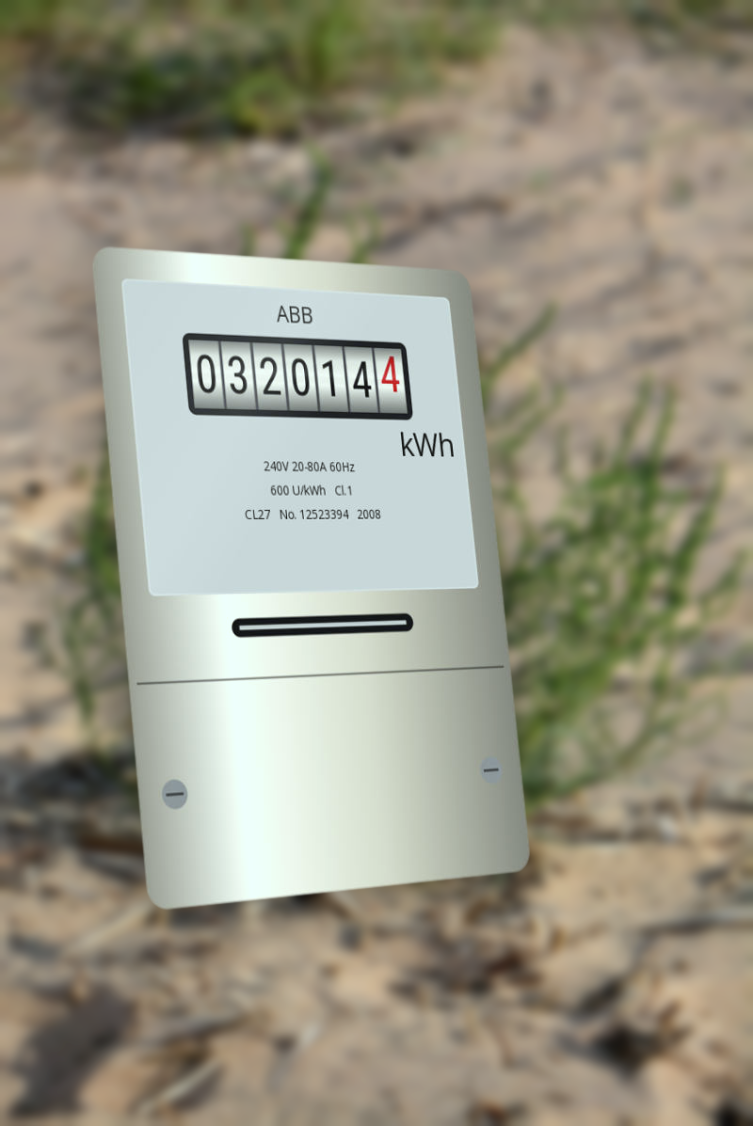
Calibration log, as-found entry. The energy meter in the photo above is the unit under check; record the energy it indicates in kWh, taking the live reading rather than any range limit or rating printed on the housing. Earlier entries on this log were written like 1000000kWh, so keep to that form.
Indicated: 32014.4kWh
